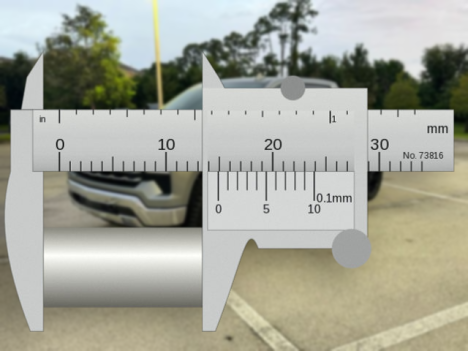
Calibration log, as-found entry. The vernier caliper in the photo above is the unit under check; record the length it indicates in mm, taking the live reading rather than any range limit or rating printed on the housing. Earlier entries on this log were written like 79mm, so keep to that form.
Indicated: 14.9mm
